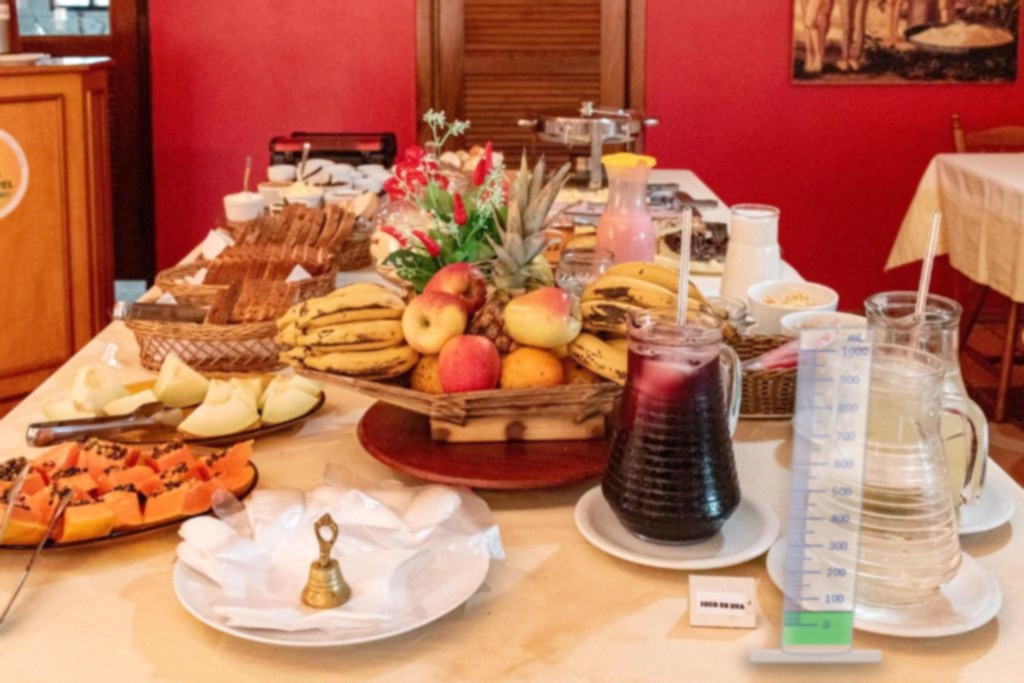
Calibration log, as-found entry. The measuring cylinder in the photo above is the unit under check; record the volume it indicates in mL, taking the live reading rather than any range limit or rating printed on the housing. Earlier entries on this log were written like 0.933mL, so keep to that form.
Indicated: 50mL
